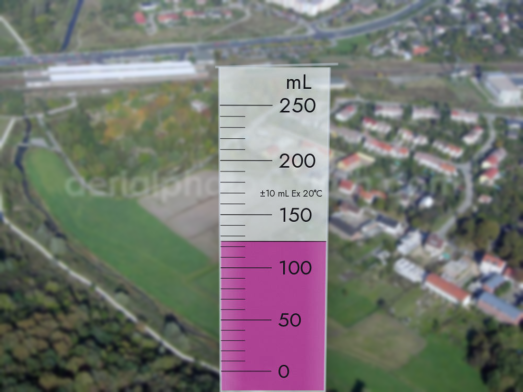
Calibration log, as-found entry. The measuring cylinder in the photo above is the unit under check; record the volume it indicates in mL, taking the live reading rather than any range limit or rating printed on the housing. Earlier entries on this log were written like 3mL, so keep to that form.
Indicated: 125mL
